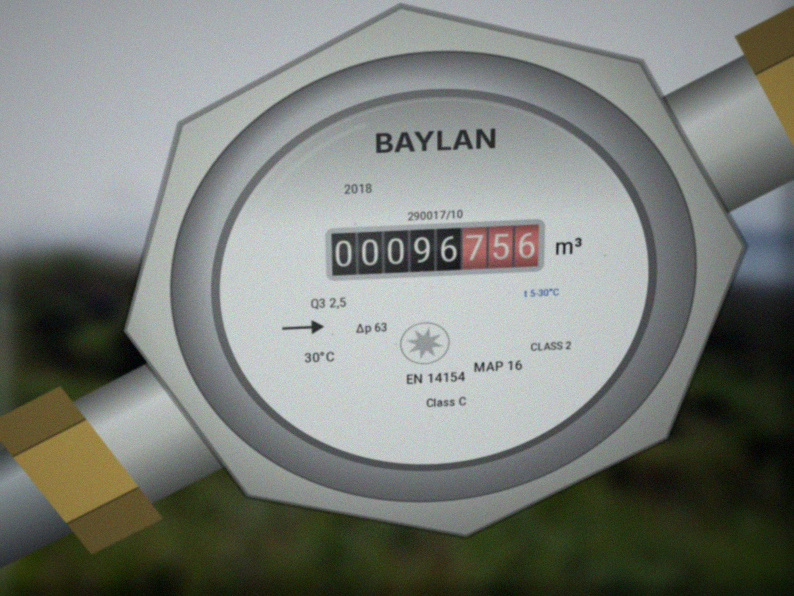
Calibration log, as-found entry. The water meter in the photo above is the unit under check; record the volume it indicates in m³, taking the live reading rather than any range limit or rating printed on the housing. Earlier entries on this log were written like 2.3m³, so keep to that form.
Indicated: 96.756m³
